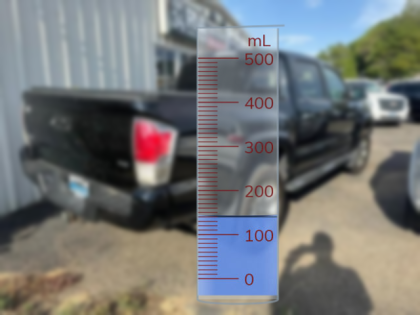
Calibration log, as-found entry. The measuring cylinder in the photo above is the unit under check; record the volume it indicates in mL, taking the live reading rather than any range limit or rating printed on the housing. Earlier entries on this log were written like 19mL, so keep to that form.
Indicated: 140mL
